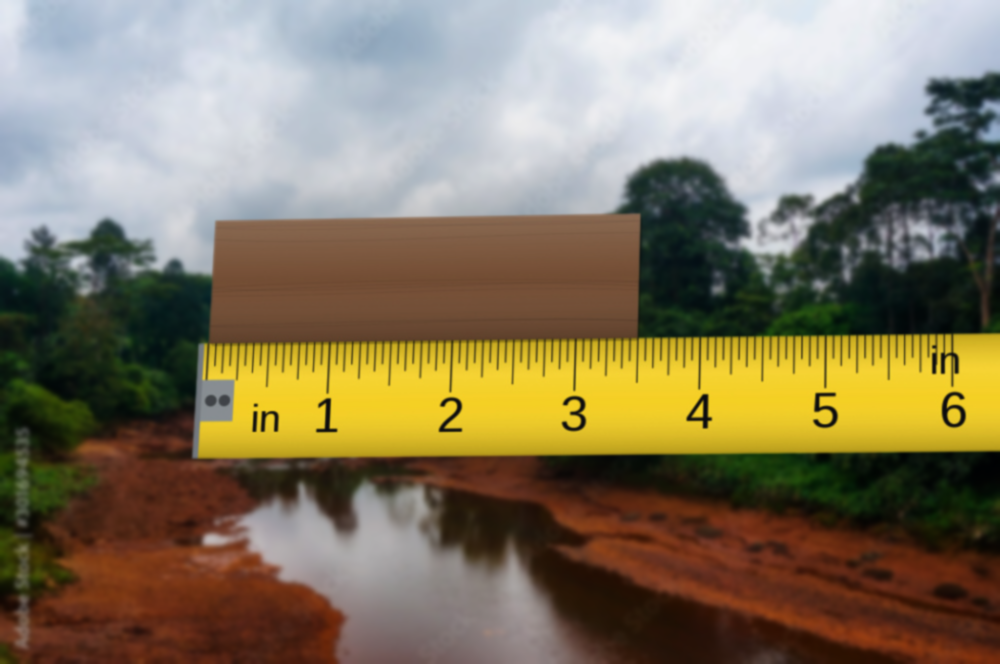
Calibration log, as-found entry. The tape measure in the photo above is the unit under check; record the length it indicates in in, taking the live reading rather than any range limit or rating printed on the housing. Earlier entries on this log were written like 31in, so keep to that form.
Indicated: 3.5in
